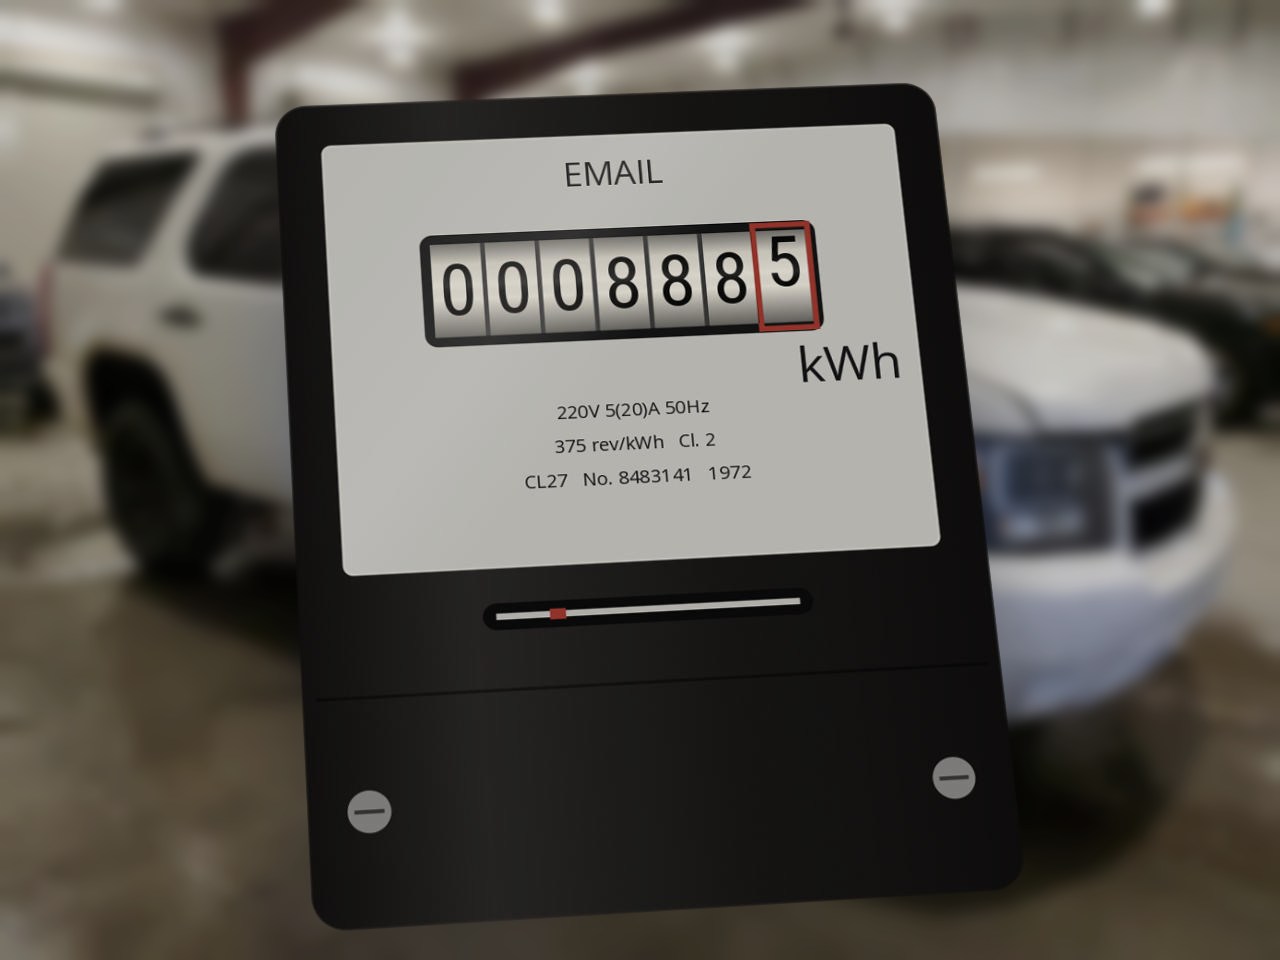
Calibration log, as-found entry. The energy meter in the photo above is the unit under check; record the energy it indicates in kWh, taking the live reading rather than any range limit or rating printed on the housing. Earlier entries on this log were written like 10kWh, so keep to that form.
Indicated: 888.5kWh
